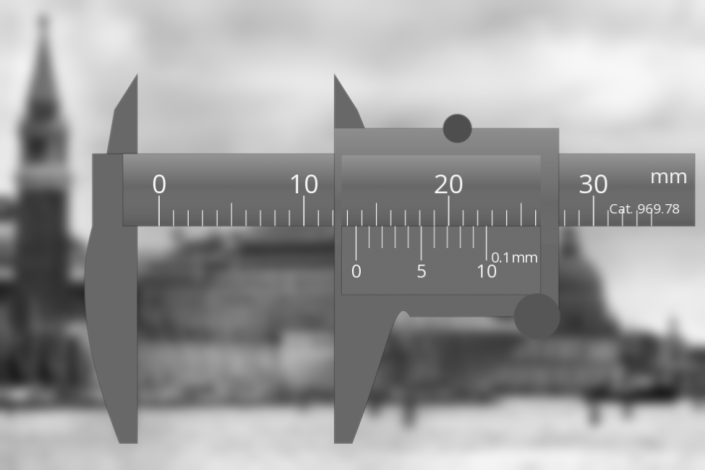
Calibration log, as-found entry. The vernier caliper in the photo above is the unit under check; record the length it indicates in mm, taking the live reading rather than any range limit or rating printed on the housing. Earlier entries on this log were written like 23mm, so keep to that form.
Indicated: 13.6mm
